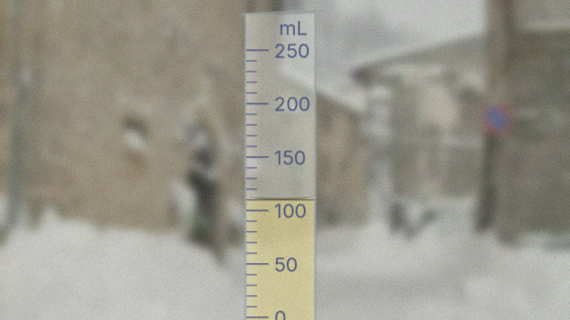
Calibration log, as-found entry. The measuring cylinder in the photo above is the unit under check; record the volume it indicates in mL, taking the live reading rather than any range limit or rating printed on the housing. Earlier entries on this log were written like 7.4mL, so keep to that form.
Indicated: 110mL
